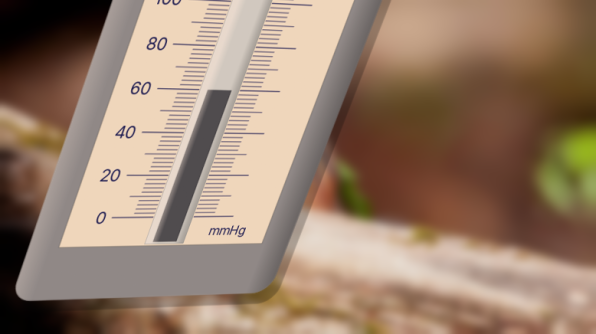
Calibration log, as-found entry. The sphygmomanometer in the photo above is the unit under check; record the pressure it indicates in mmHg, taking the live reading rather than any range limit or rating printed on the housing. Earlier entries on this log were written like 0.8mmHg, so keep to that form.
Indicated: 60mmHg
